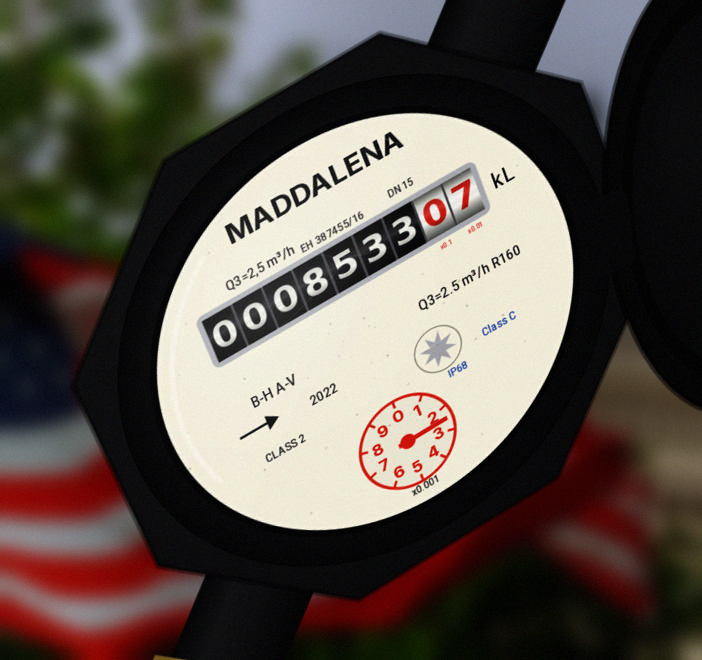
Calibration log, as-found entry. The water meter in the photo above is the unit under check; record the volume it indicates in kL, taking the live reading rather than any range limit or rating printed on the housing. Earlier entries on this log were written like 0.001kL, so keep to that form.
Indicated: 8533.072kL
